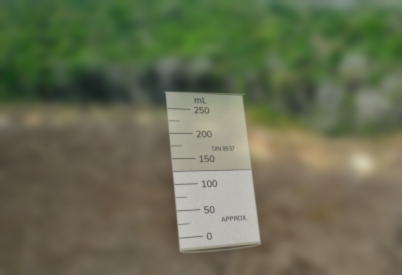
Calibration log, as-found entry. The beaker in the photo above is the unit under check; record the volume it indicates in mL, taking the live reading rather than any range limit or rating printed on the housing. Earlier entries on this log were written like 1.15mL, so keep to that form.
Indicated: 125mL
